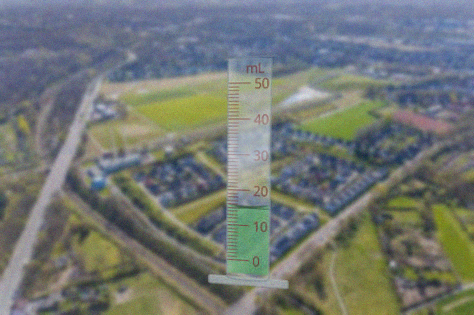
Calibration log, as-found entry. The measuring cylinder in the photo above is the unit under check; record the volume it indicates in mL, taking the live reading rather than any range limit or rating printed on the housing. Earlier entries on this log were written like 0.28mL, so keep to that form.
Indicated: 15mL
